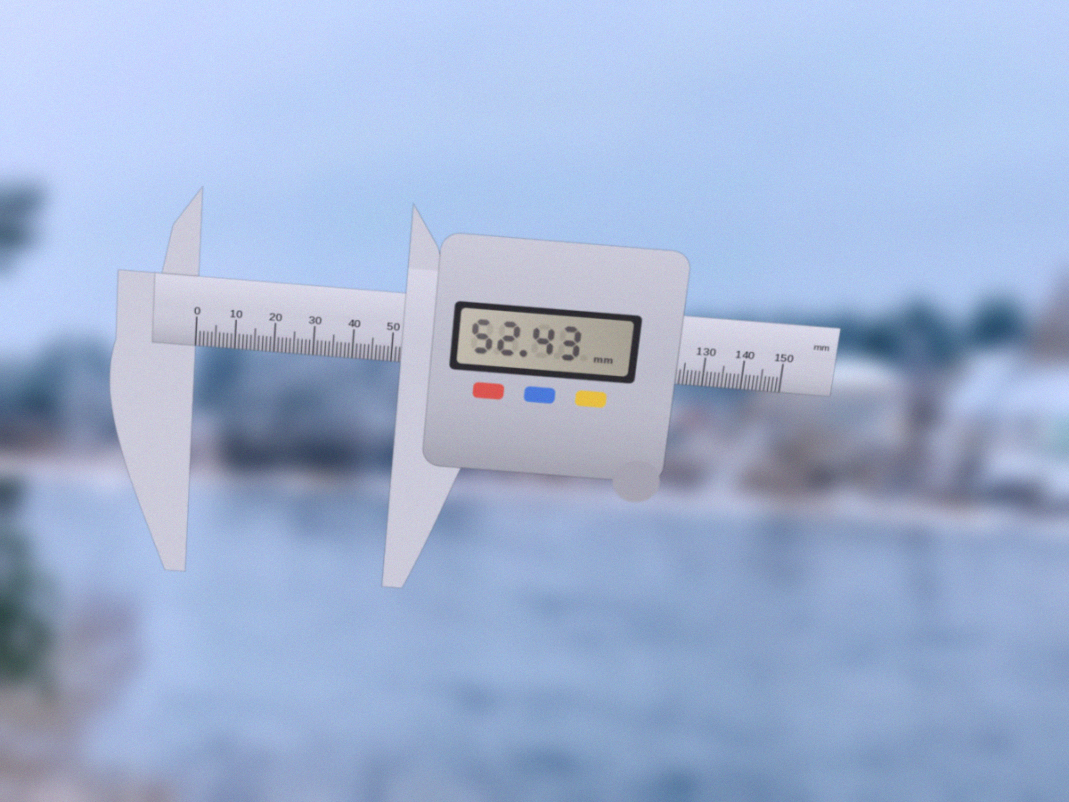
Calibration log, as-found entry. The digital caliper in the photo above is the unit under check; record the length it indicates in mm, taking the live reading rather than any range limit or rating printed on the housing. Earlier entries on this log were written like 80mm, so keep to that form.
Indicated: 52.43mm
